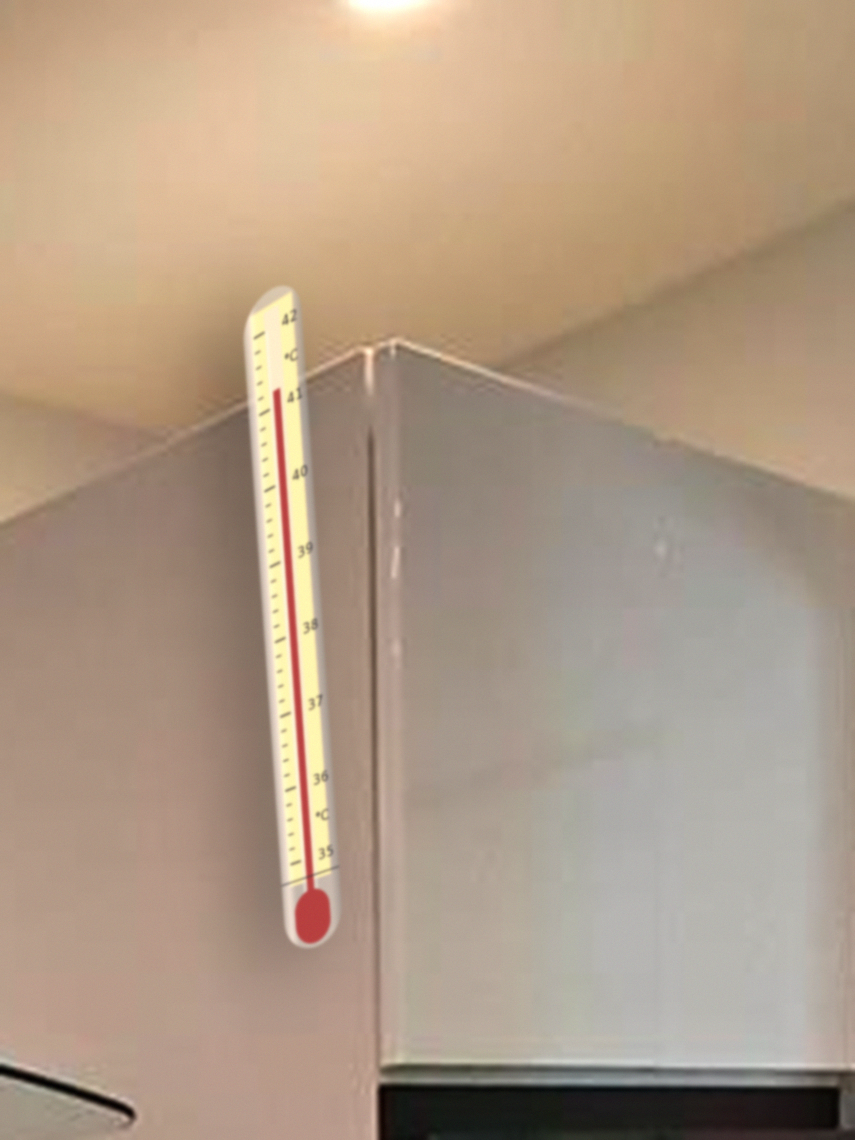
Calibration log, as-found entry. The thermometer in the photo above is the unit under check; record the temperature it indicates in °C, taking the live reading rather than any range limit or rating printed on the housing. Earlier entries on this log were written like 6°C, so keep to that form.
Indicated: 41.2°C
